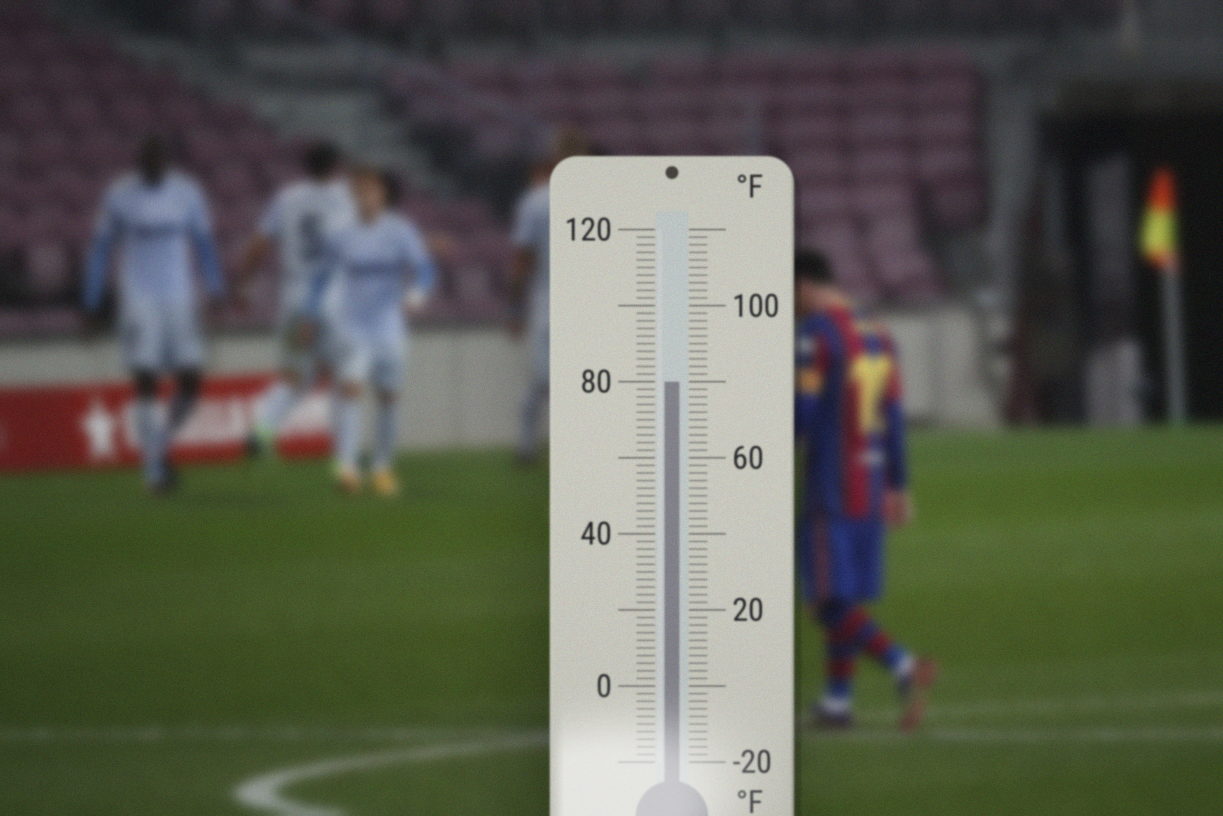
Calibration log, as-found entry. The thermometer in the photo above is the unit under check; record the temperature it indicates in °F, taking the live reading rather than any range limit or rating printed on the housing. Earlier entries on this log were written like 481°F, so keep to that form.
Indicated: 80°F
